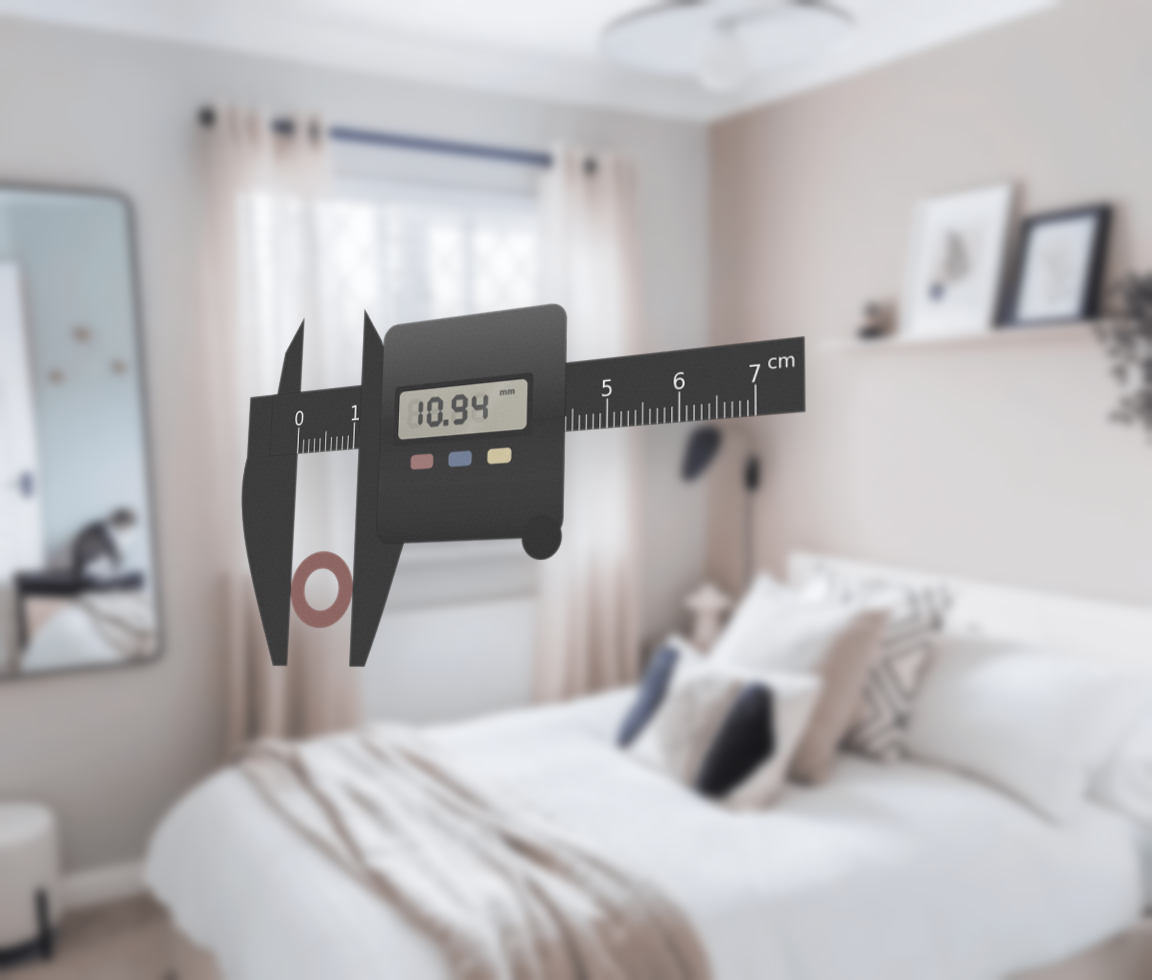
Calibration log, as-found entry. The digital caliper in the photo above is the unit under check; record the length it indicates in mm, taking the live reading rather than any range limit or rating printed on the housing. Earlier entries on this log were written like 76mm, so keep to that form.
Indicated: 10.94mm
